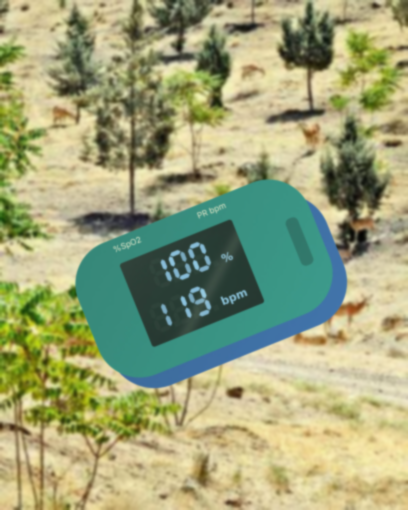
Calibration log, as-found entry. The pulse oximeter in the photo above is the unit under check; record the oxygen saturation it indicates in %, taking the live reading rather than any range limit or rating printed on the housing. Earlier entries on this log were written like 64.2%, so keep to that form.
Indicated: 100%
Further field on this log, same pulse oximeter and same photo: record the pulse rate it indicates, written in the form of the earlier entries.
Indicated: 119bpm
